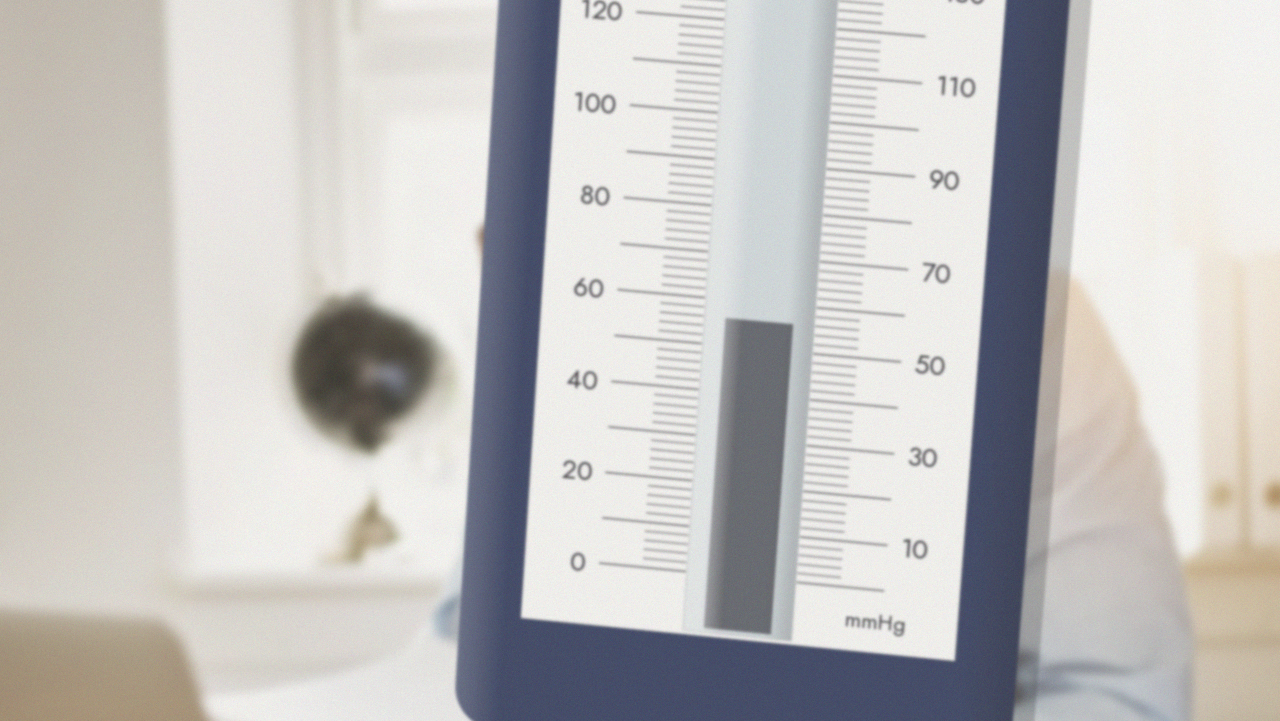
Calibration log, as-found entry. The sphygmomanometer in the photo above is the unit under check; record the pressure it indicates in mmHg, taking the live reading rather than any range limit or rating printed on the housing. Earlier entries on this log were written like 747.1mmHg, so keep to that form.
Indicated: 56mmHg
